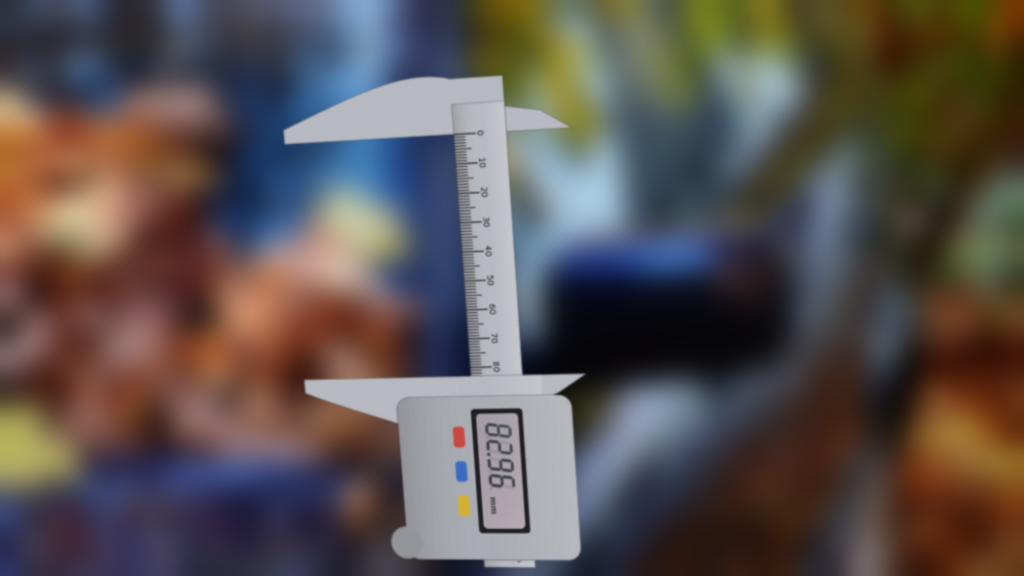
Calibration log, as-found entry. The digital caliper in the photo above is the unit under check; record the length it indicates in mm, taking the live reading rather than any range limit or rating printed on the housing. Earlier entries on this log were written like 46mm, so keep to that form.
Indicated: 82.96mm
